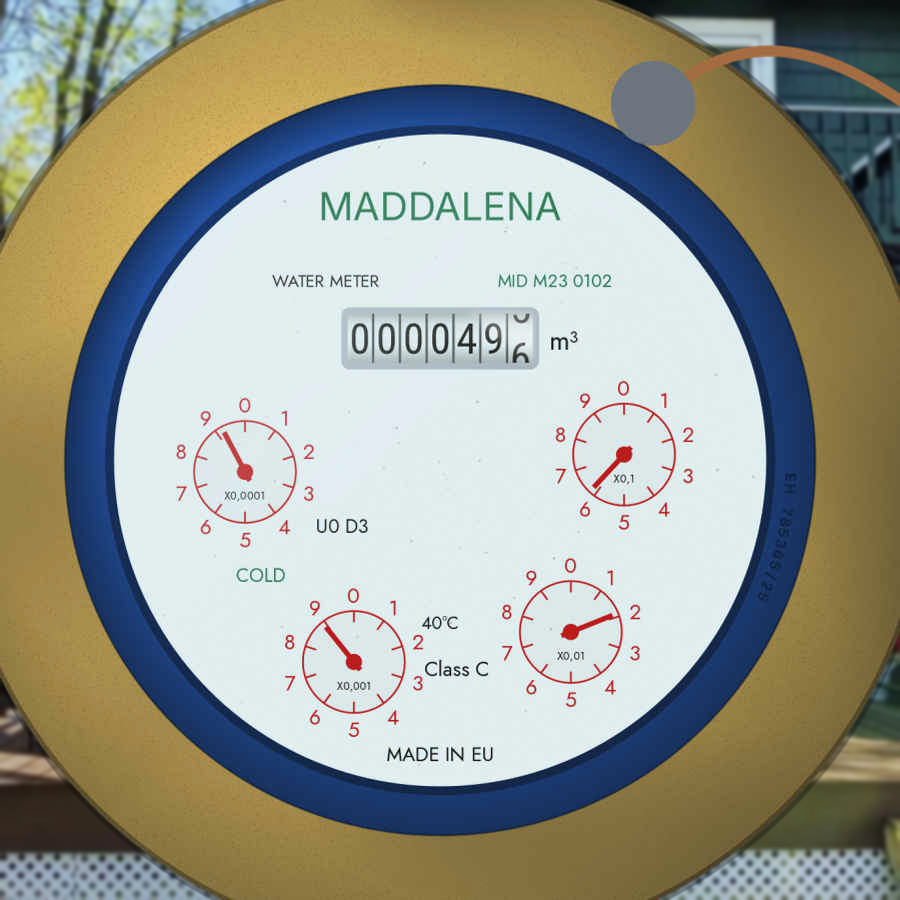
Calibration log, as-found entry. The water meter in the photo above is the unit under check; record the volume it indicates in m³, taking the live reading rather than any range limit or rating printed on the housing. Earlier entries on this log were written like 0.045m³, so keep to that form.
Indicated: 495.6189m³
